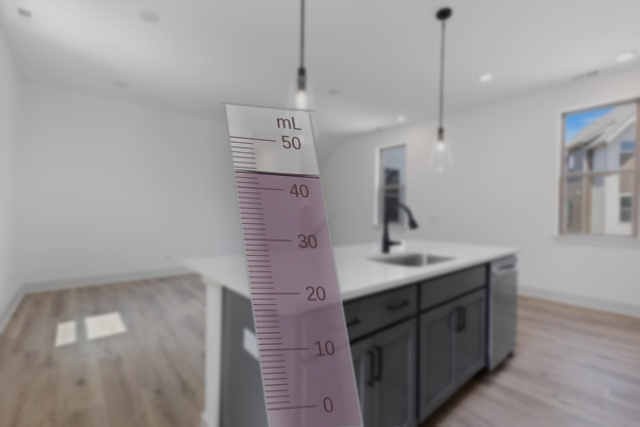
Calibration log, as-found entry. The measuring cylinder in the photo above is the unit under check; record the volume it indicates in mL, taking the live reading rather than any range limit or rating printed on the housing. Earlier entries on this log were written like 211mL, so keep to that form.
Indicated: 43mL
